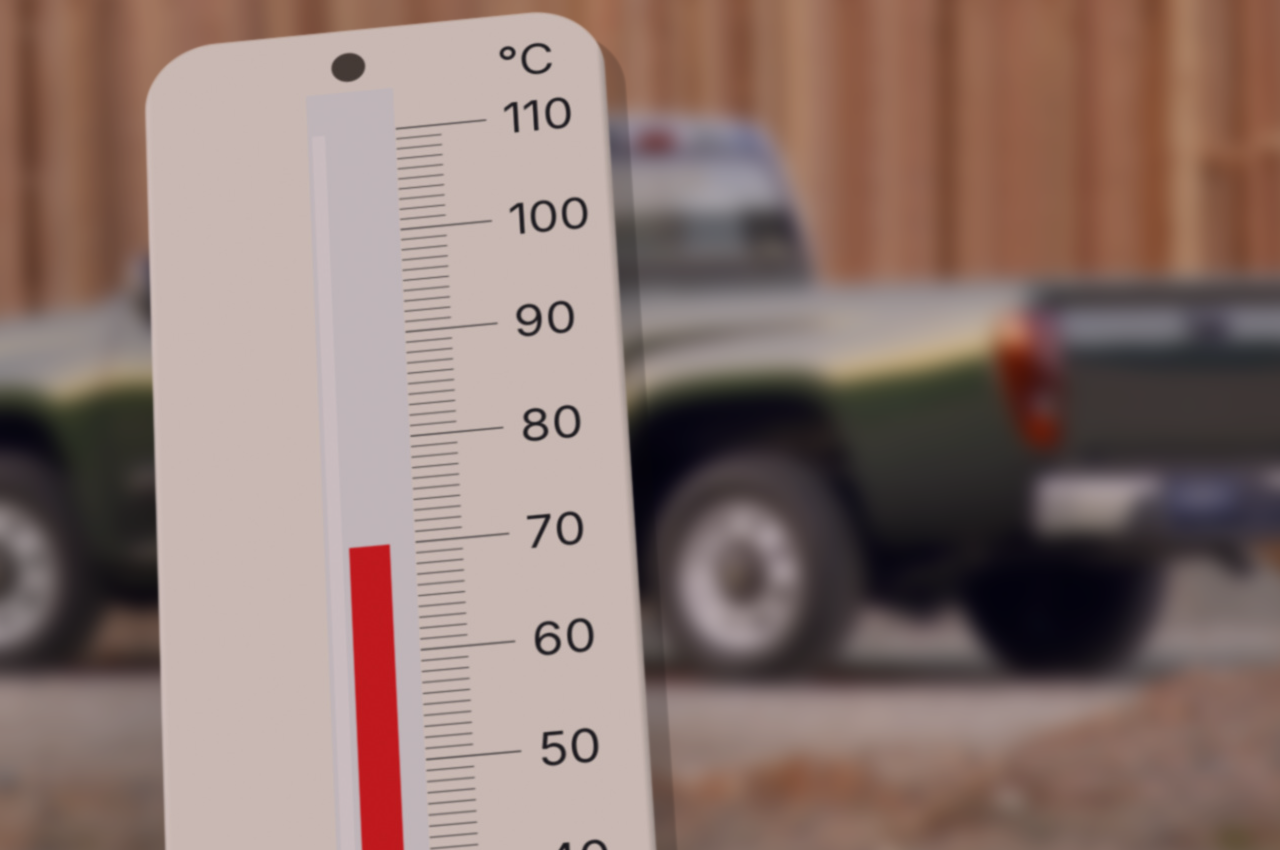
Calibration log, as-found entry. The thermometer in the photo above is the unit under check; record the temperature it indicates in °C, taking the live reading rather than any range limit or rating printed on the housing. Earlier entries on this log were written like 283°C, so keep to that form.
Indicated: 70°C
